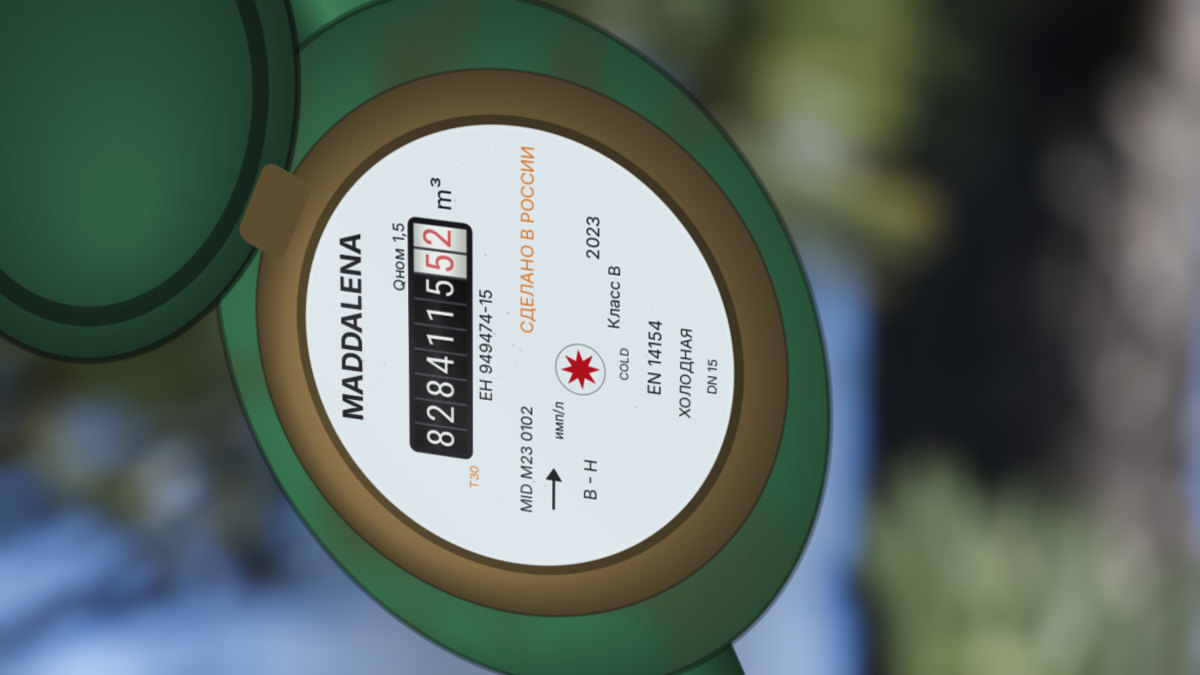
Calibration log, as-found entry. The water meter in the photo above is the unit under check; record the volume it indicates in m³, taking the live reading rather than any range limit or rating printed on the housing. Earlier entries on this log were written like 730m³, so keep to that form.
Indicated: 8284115.52m³
